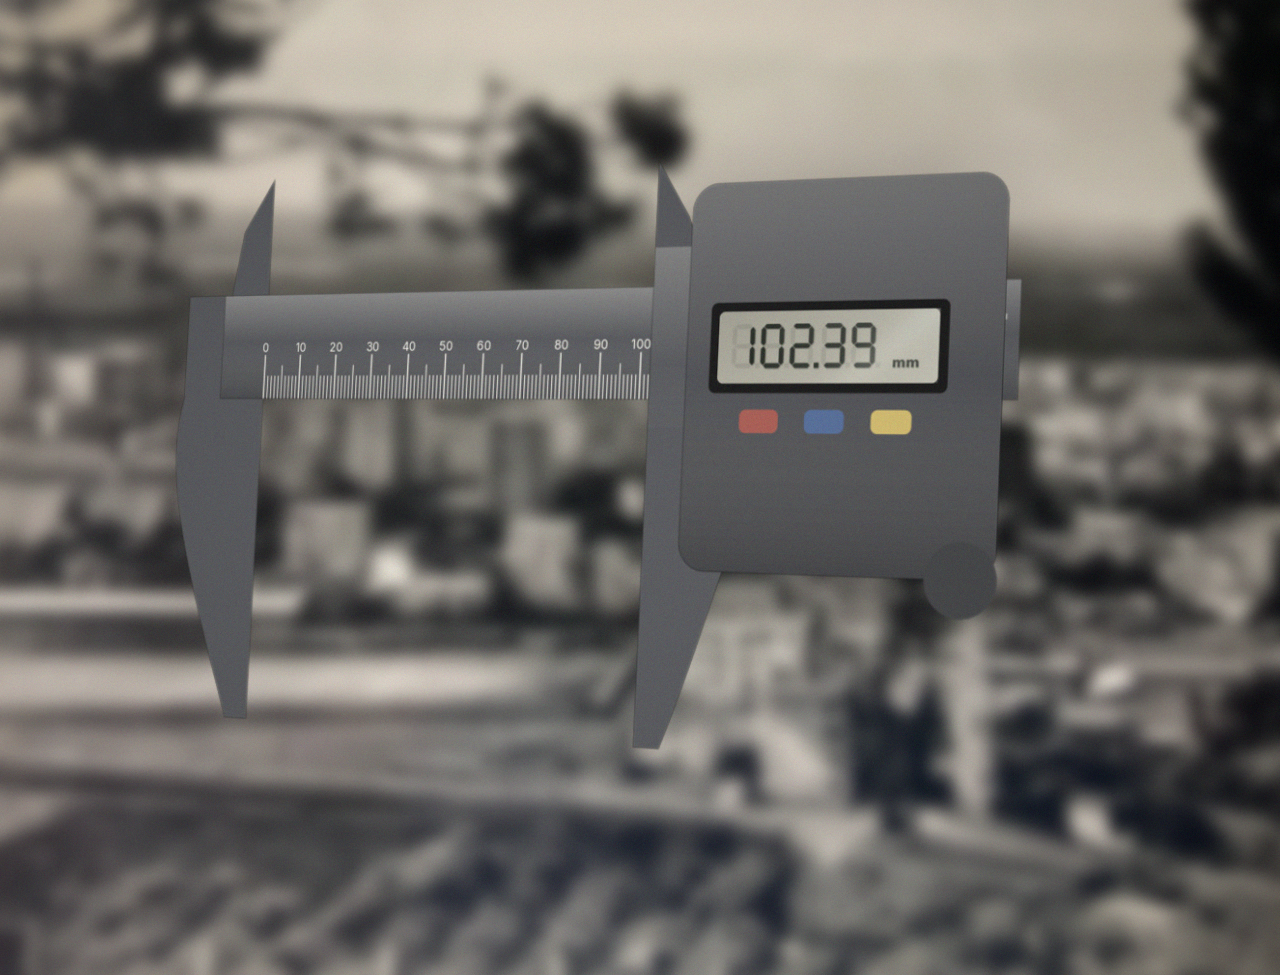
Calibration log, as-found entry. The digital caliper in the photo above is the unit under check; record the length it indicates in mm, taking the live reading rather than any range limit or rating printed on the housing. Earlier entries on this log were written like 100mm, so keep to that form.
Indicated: 102.39mm
